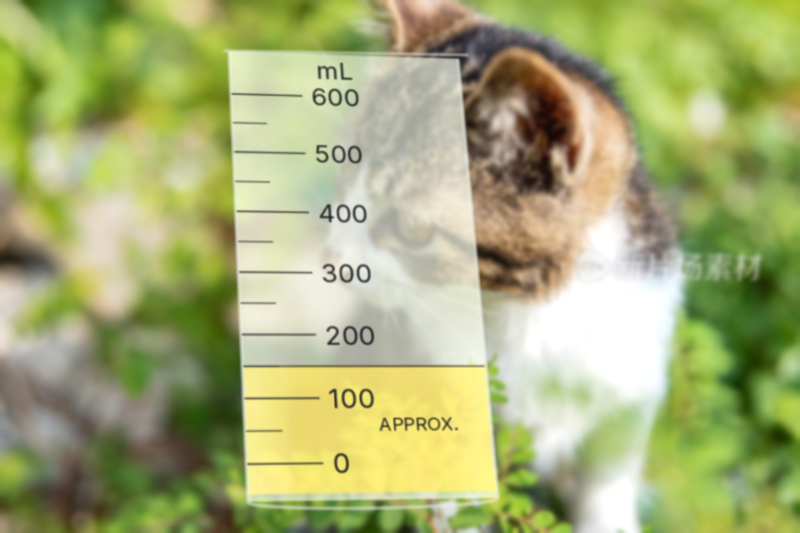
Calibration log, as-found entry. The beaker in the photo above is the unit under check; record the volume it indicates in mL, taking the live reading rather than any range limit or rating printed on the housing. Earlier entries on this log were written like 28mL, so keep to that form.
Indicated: 150mL
